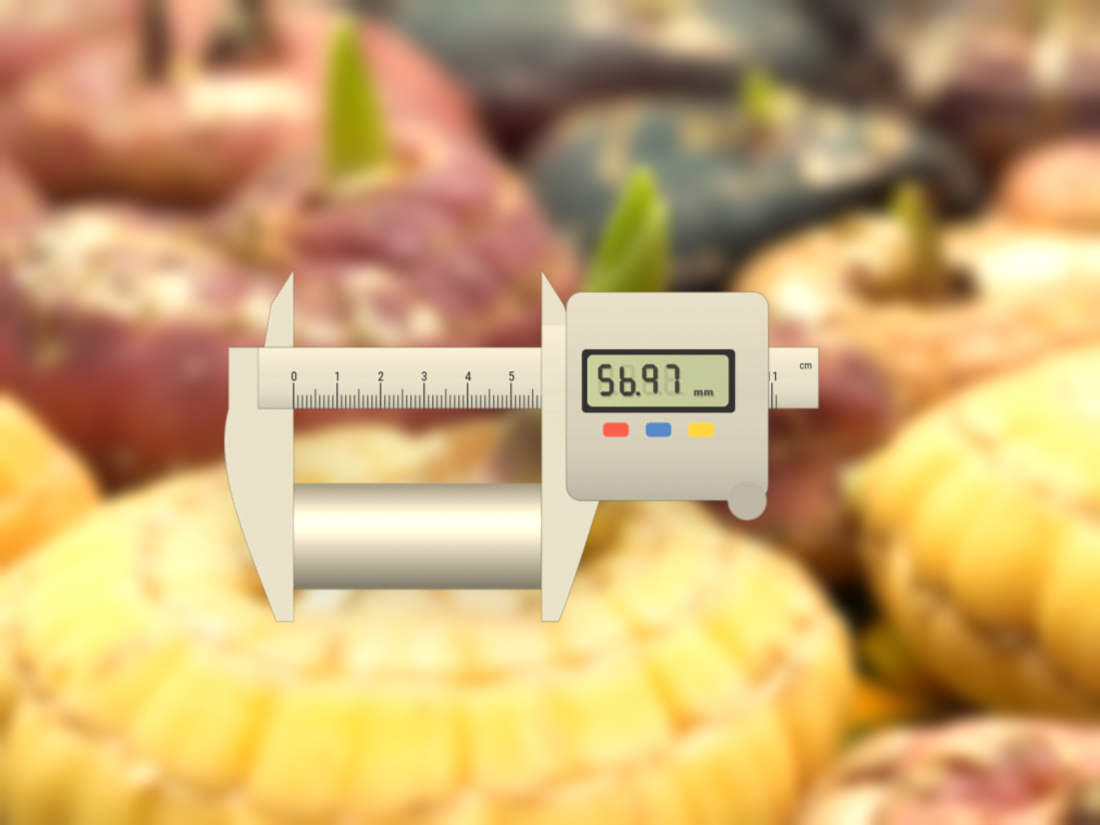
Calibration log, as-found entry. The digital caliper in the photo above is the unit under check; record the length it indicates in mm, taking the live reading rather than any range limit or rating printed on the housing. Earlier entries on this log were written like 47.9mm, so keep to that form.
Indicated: 56.97mm
